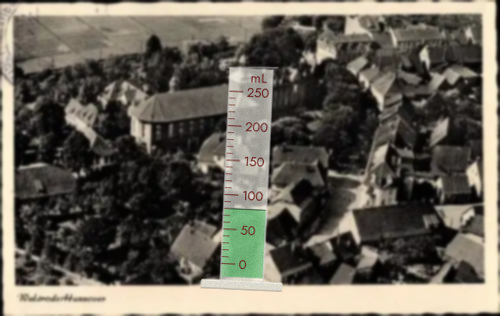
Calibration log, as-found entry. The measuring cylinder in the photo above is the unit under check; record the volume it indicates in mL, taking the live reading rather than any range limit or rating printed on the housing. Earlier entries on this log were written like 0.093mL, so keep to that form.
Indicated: 80mL
